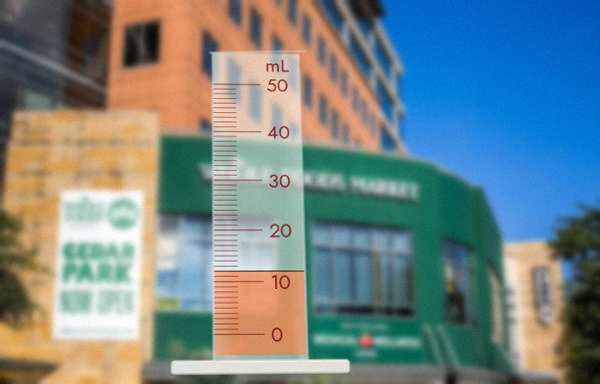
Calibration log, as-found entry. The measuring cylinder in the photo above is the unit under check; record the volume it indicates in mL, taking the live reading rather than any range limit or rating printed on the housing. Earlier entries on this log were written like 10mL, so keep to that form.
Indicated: 12mL
